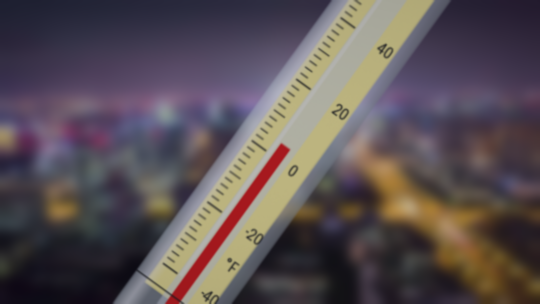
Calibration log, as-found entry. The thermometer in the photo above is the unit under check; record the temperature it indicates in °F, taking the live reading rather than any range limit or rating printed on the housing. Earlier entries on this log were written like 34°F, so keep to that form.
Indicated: 4°F
